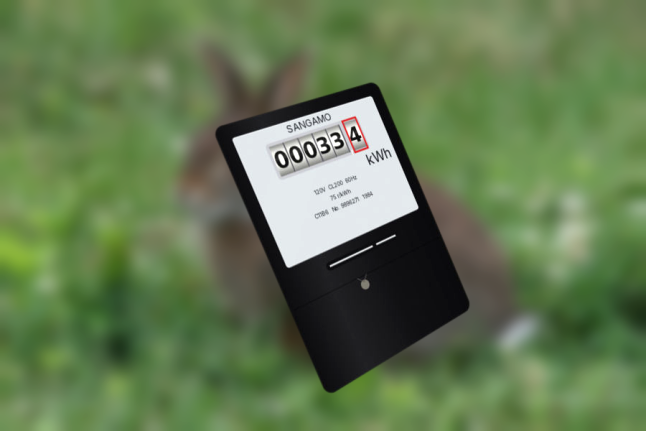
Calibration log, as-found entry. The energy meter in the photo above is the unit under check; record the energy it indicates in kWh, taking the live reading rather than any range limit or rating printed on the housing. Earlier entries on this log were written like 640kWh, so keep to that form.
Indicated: 33.4kWh
